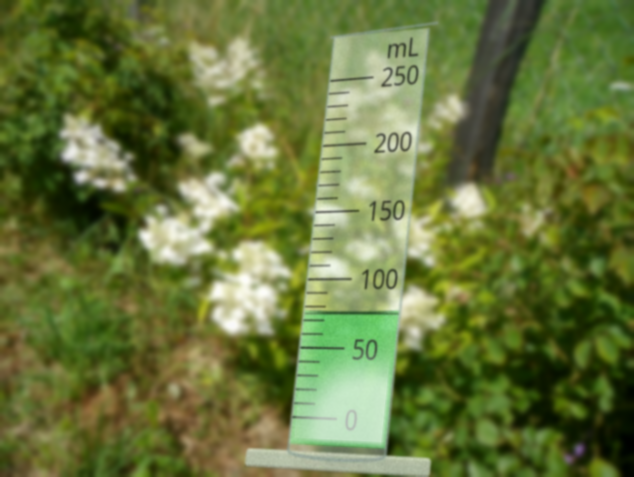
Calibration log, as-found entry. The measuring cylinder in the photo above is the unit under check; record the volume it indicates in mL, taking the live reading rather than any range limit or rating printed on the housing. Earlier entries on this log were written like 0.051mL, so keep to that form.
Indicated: 75mL
